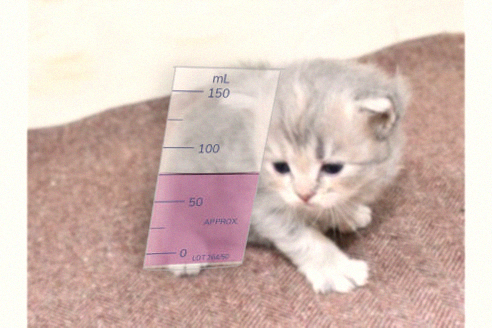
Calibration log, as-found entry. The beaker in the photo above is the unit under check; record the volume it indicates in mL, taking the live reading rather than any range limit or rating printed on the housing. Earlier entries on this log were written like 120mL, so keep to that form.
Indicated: 75mL
